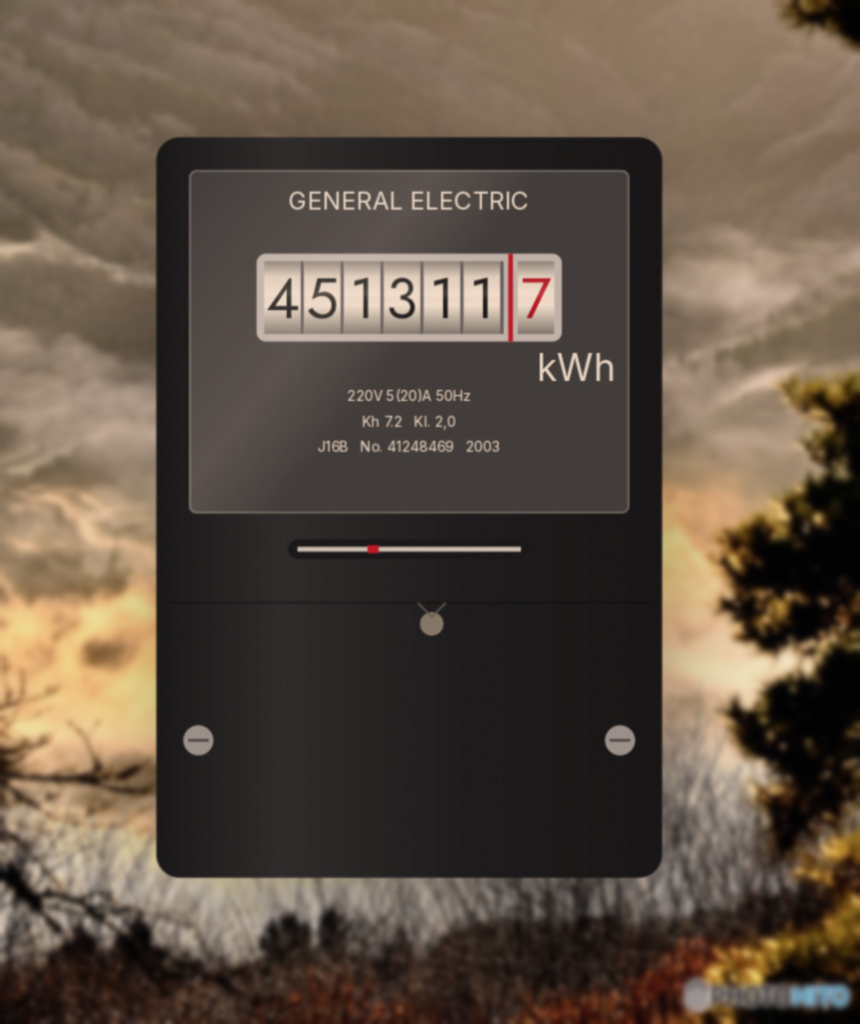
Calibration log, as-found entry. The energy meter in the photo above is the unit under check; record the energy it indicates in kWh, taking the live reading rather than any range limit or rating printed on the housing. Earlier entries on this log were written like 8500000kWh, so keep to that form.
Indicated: 451311.7kWh
